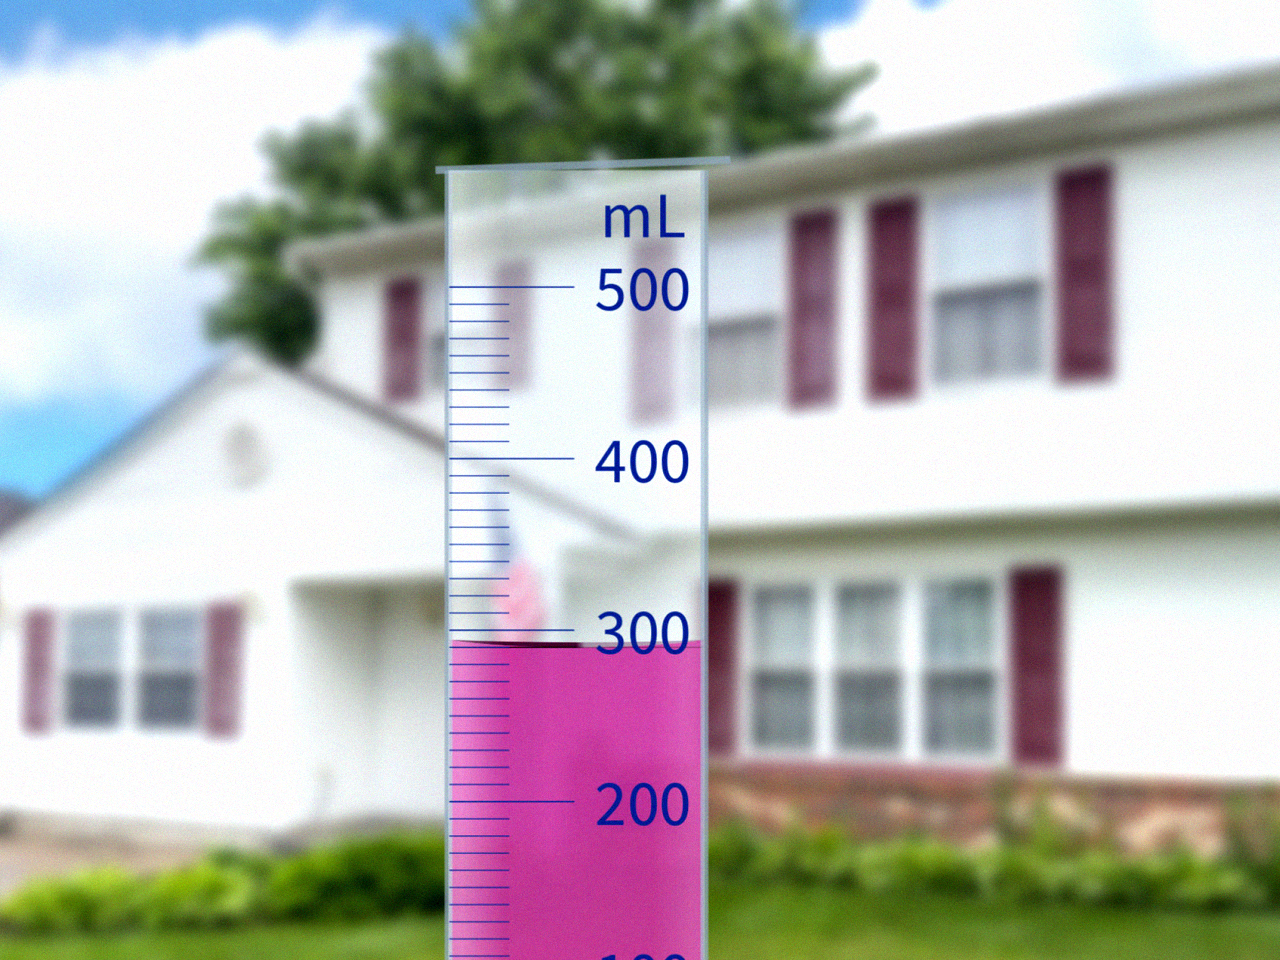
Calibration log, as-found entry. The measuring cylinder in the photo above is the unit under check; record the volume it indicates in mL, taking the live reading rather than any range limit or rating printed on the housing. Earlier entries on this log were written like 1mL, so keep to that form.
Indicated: 290mL
